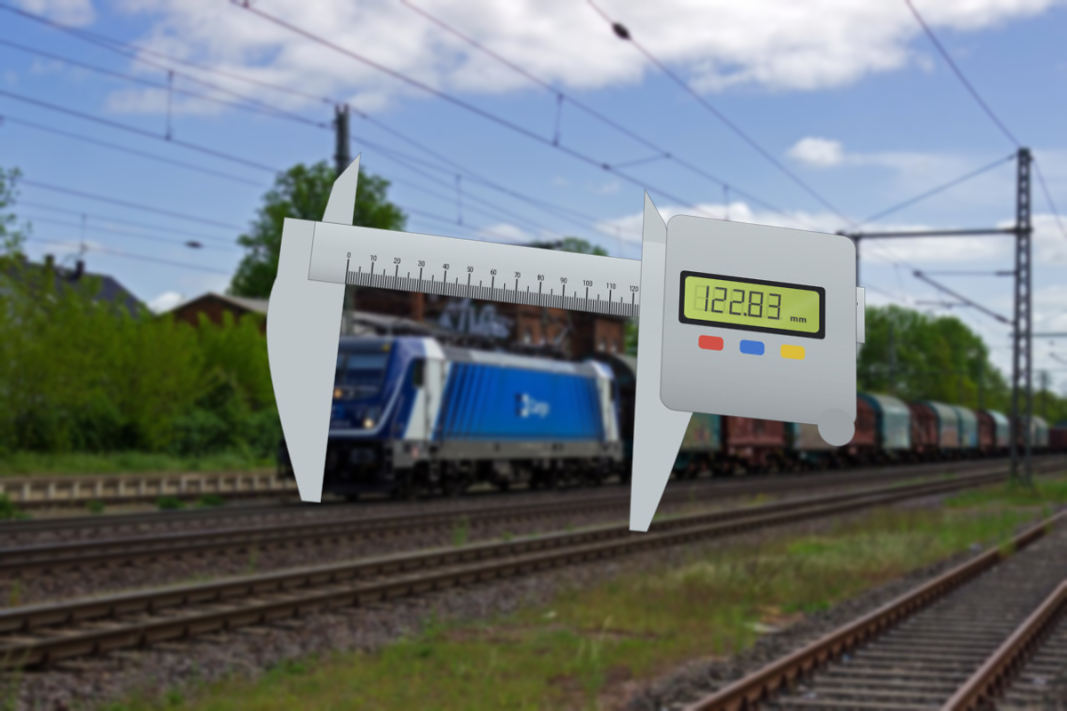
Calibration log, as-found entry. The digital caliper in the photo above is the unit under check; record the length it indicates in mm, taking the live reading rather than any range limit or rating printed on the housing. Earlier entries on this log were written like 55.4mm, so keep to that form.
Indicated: 122.83mm
